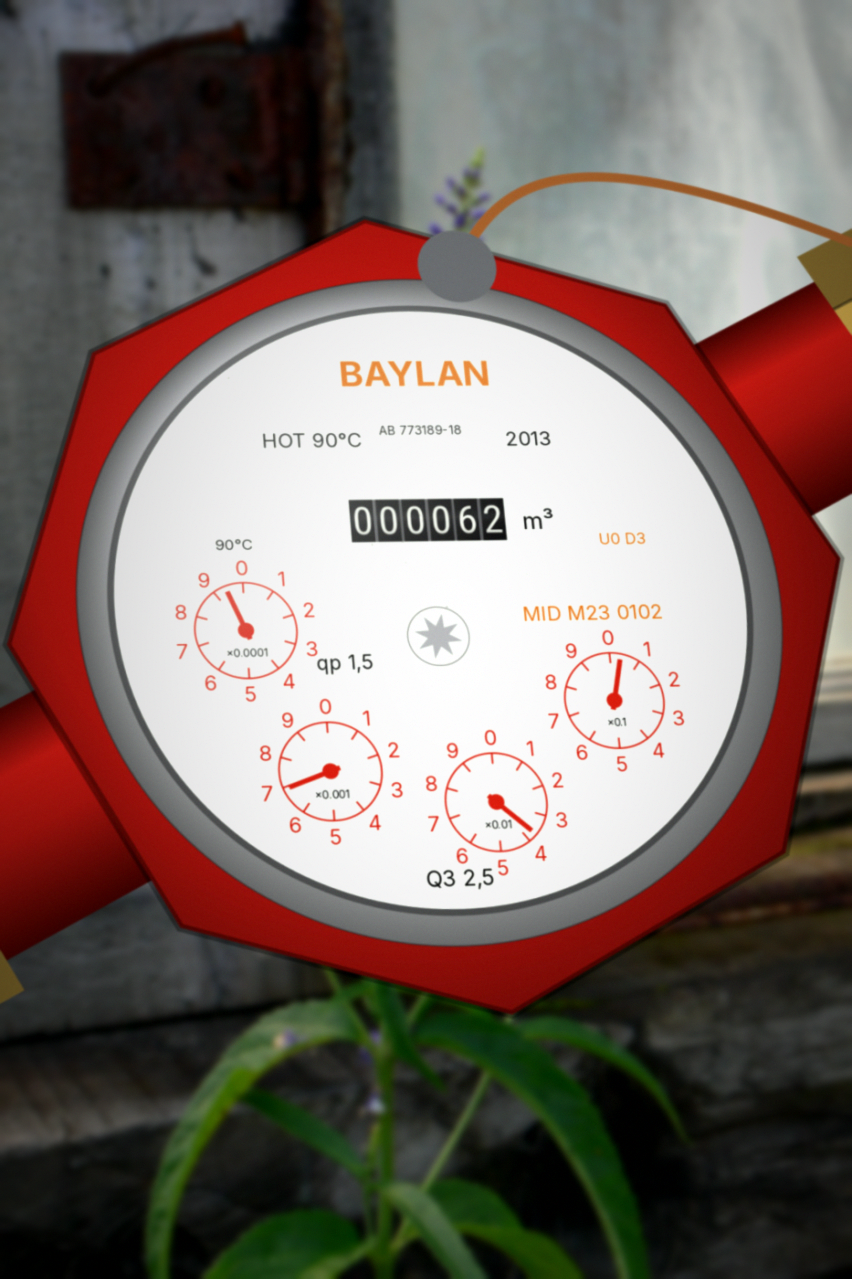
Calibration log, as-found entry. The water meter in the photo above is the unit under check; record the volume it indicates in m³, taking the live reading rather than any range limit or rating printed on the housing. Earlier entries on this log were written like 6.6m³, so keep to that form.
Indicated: 62.0369m³
